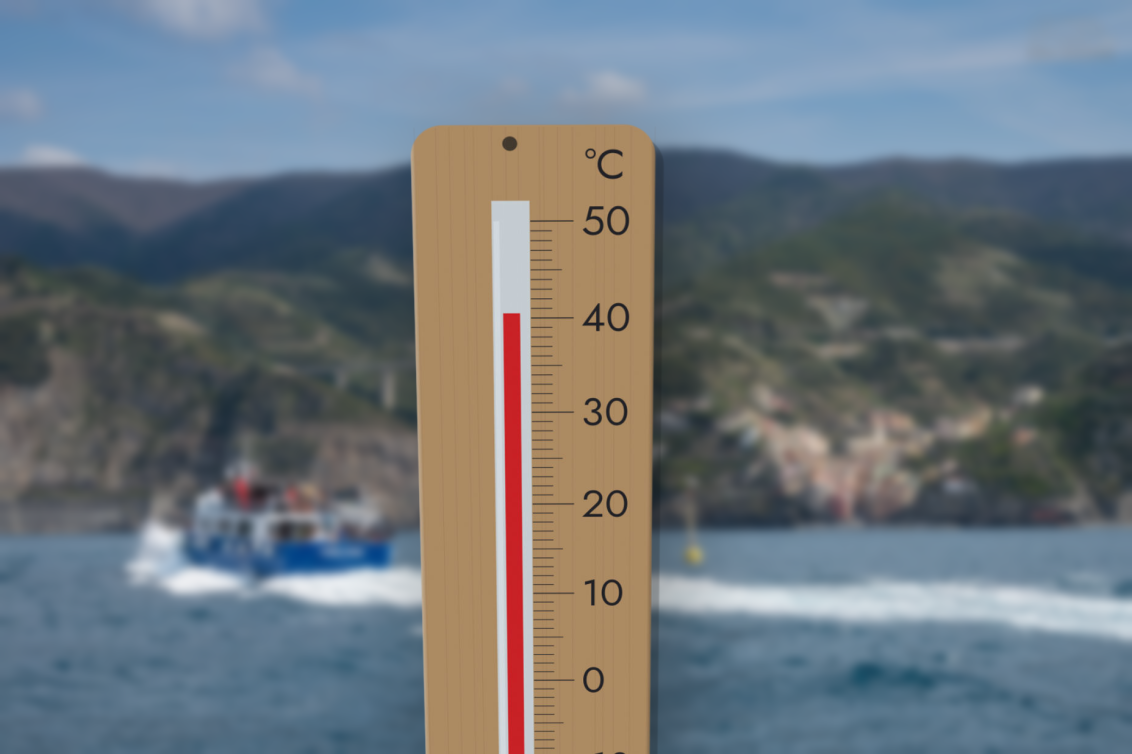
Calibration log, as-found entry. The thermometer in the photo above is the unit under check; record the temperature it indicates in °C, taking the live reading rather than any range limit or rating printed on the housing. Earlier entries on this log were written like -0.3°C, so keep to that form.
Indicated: 40.5°C
